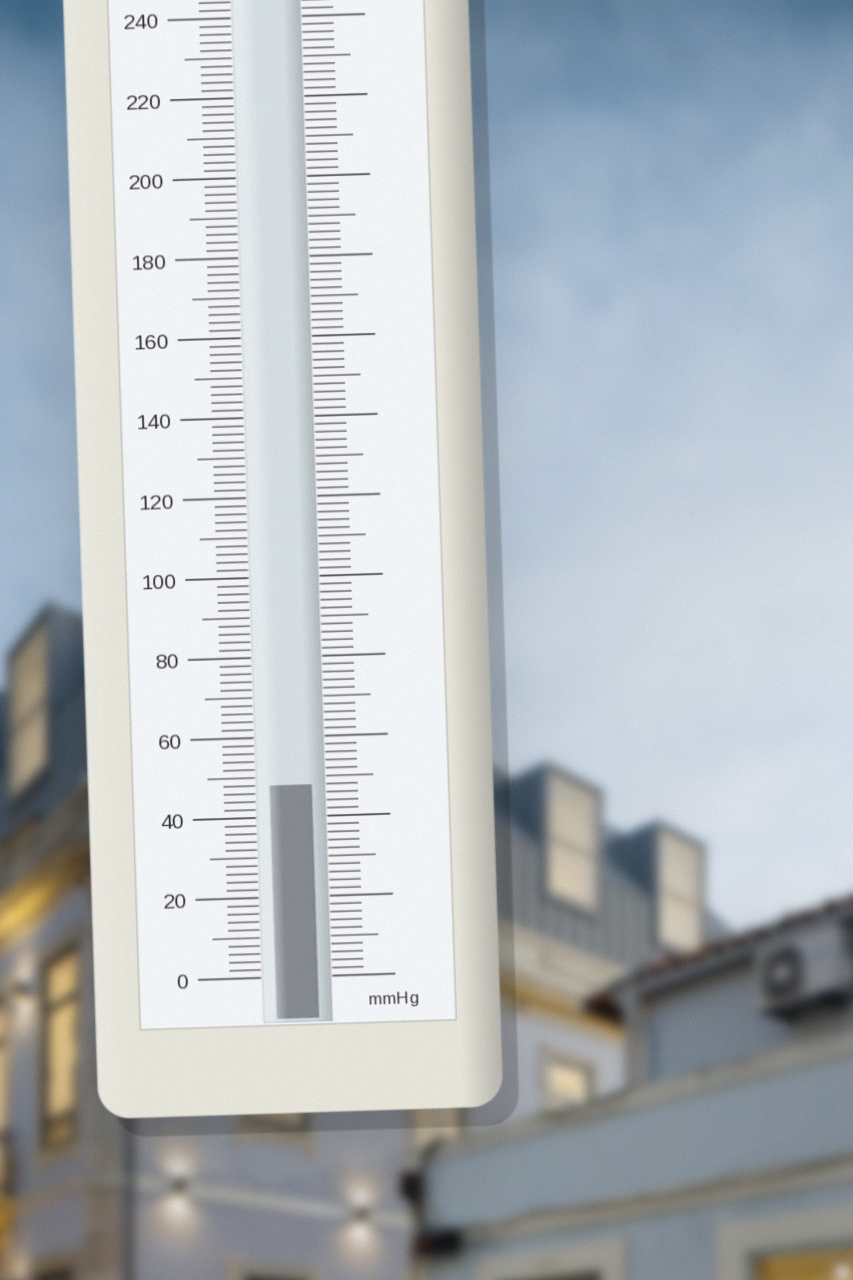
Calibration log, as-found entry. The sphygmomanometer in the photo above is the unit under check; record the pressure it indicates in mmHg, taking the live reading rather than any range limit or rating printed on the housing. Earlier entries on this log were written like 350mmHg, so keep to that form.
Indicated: 48mmHg
